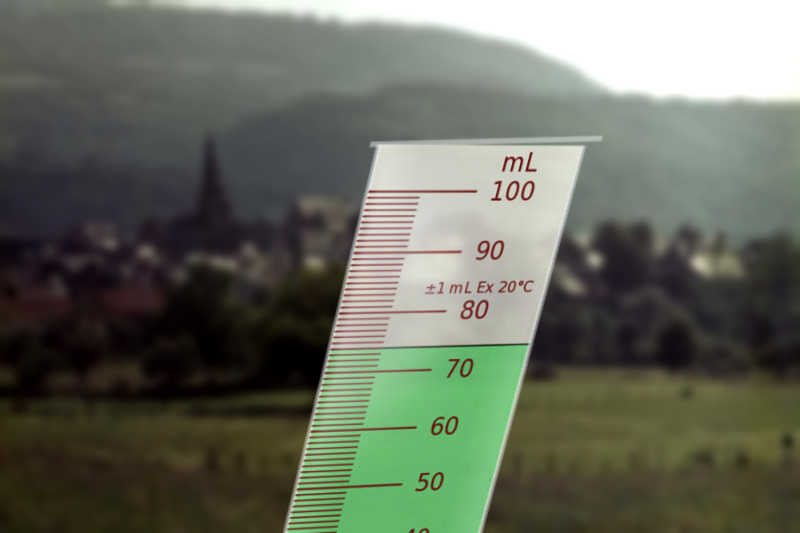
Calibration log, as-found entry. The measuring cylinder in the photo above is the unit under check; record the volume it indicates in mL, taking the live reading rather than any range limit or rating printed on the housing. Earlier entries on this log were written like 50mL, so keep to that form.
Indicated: 74mL
